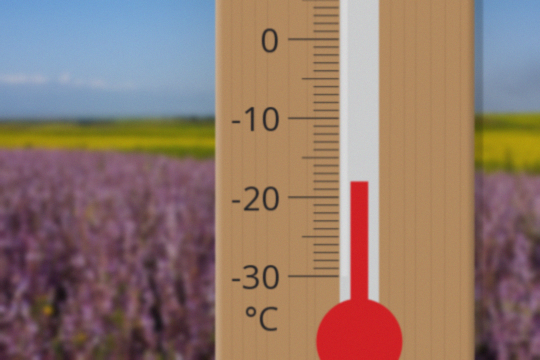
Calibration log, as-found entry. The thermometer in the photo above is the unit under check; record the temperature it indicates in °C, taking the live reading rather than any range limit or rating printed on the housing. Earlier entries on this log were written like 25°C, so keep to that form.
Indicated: -18°C
